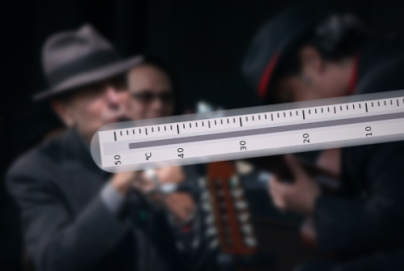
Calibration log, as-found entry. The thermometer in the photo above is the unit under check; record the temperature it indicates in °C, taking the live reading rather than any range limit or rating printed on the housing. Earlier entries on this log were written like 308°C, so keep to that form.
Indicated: 48°C
